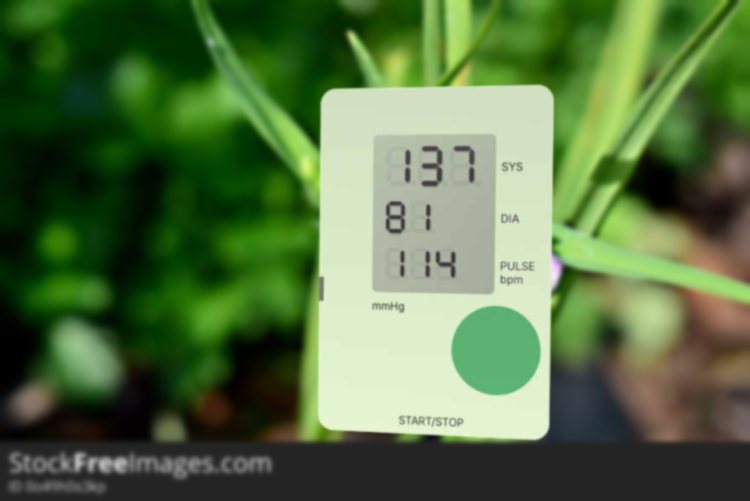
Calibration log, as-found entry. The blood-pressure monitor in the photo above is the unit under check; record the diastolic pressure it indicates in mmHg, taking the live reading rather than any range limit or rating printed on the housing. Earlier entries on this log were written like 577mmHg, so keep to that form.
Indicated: 81mmHg
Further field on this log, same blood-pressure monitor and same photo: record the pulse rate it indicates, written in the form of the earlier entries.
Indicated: 114bpm
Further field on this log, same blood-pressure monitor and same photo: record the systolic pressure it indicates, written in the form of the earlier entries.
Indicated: 137mmHg
